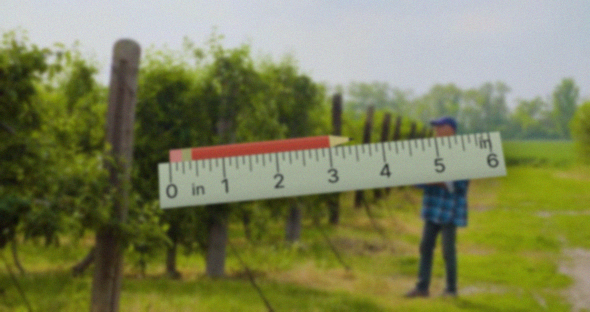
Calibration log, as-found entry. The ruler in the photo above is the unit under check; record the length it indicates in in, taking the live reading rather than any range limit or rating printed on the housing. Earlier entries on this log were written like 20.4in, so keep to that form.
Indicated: 3.5in
